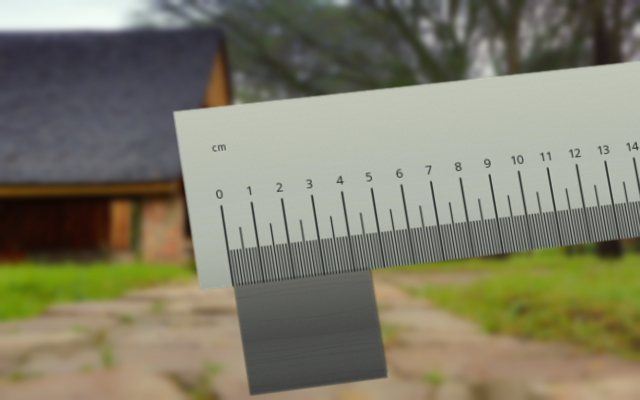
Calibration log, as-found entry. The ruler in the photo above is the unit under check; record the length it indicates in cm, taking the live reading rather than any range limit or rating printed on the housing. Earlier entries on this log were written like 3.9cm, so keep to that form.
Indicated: 4.5cm
